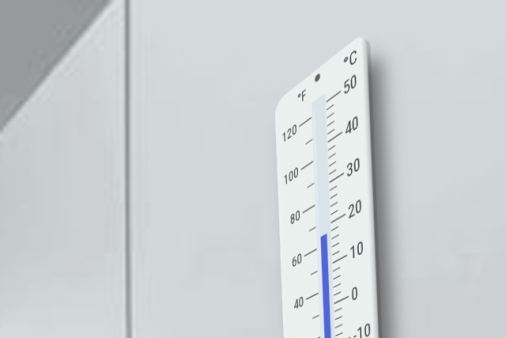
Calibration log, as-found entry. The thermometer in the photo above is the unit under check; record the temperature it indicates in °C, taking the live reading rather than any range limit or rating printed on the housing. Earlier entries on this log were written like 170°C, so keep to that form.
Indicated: 18°C
